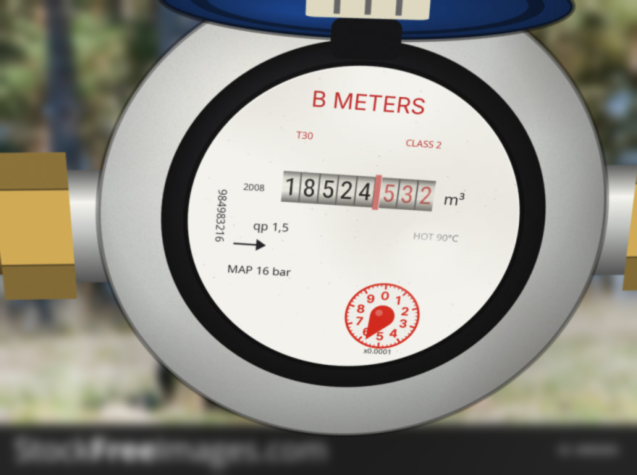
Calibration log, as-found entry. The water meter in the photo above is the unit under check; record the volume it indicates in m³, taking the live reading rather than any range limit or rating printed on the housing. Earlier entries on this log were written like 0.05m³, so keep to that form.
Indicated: 18524.5325m³
